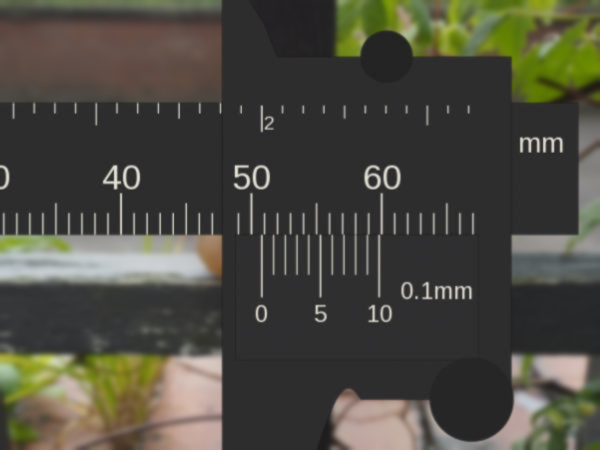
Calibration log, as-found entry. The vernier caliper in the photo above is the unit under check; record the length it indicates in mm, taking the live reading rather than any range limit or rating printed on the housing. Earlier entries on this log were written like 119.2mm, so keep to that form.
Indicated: 50.8mm
